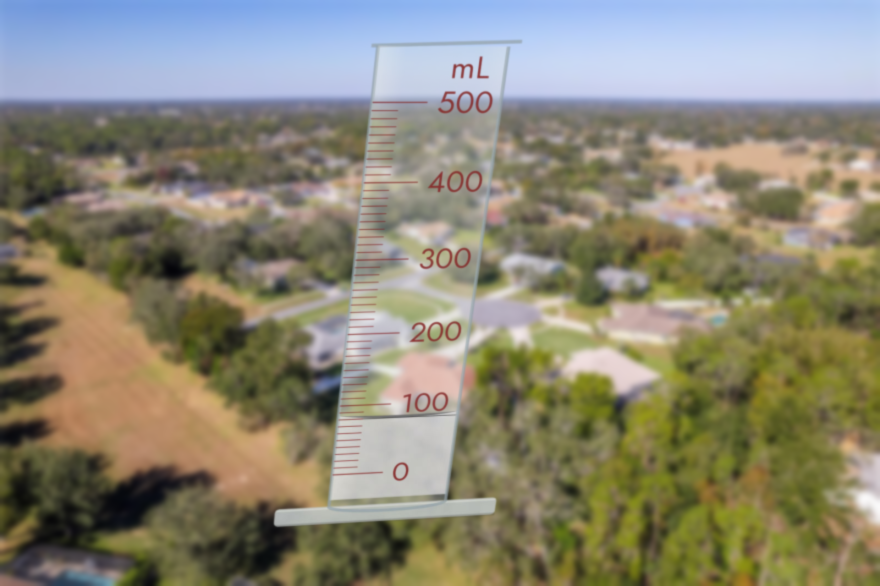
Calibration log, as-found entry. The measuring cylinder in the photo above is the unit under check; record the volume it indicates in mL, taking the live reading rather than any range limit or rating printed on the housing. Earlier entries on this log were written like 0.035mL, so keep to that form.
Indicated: 80mL
